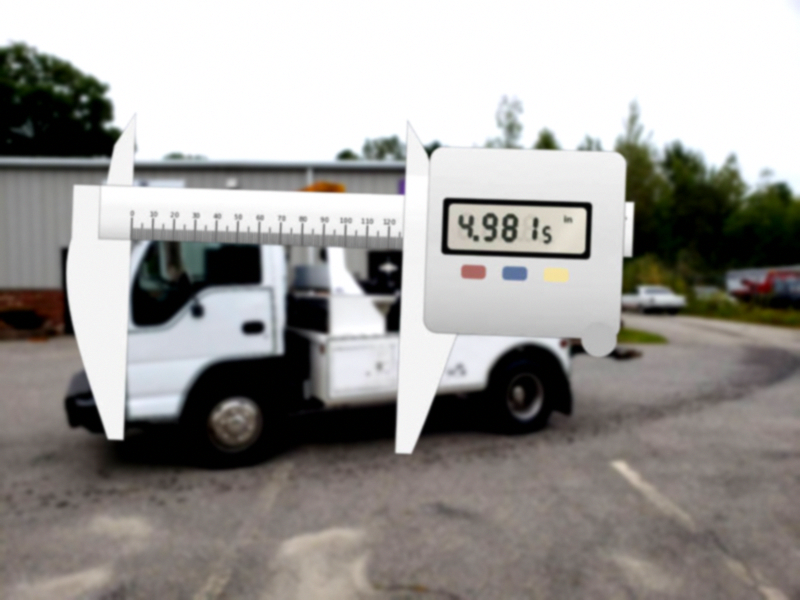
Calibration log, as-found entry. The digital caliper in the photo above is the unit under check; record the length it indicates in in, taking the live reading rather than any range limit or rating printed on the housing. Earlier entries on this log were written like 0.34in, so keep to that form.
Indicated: 4.9815in
